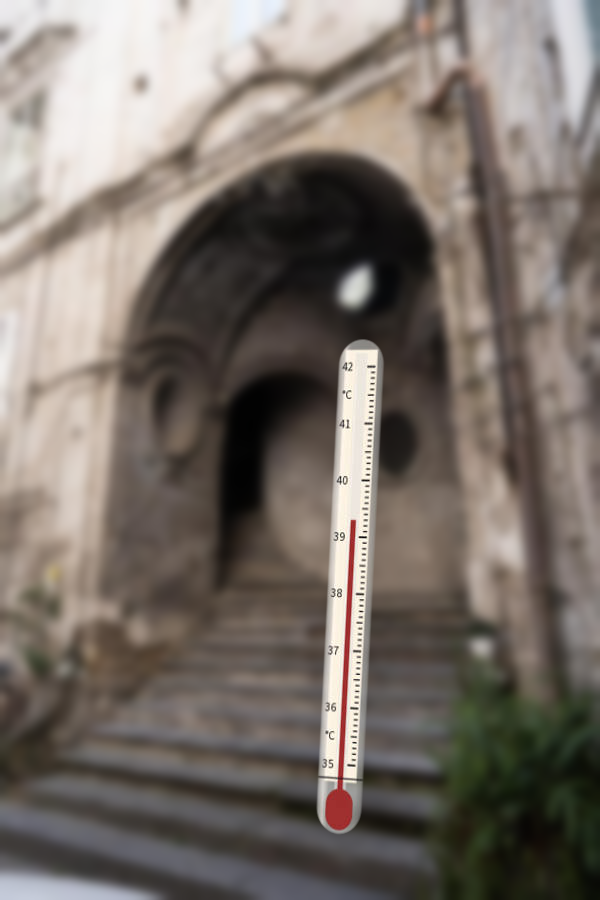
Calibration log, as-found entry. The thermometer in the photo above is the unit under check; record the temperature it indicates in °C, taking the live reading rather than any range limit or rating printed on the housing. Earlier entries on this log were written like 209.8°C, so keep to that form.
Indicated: 39.3°C
